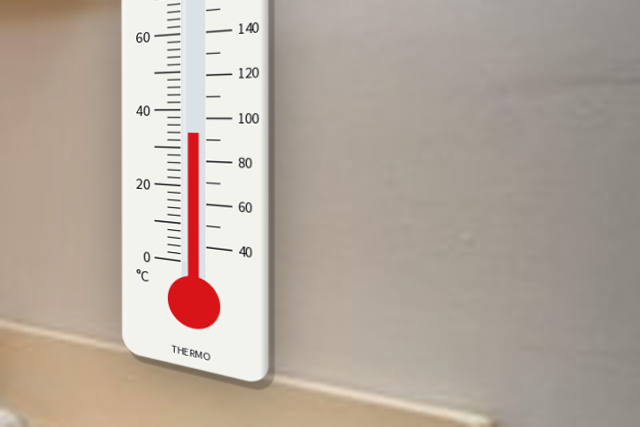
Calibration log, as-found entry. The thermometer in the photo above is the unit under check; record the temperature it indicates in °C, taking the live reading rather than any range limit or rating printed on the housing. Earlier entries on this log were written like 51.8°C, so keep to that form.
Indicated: 34°C
